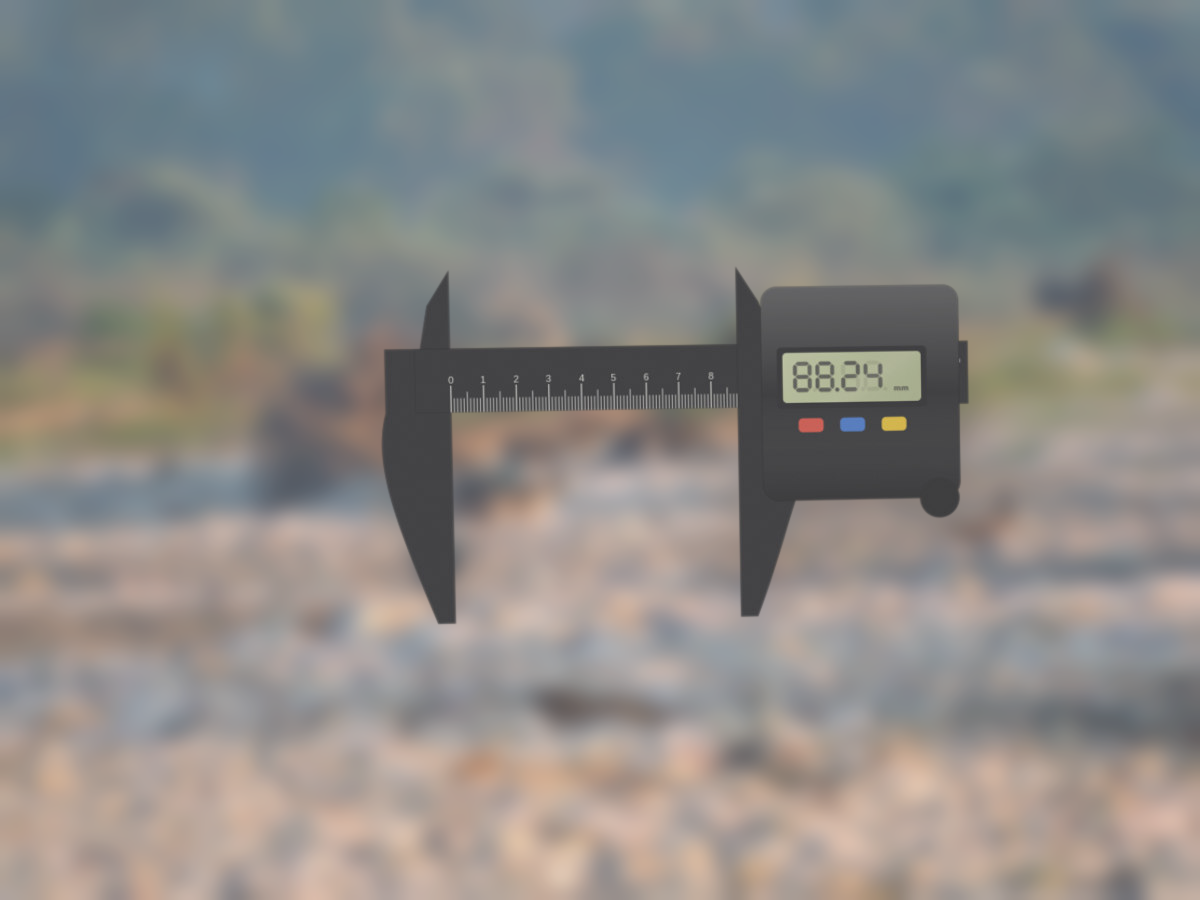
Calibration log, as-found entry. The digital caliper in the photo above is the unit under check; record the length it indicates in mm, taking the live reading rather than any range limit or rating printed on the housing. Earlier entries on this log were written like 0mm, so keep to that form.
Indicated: 88.24mm
